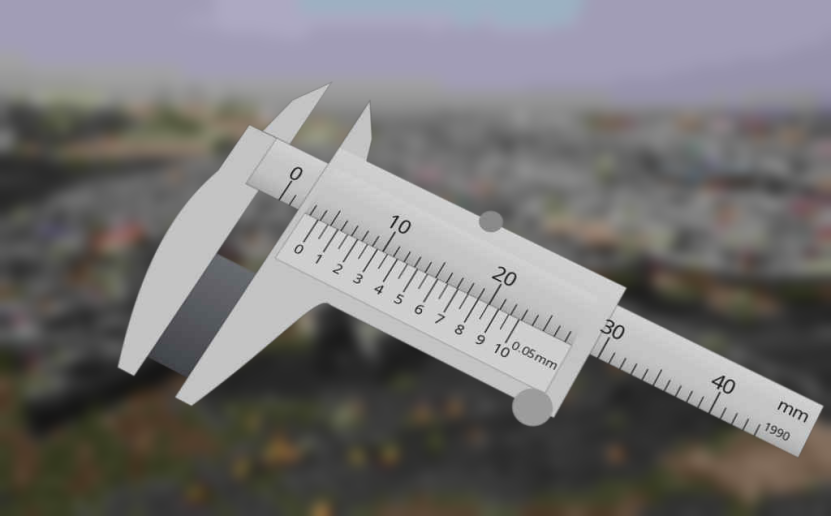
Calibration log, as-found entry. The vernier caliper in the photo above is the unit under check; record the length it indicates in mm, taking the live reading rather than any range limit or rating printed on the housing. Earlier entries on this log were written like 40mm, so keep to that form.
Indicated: 3.8mm
